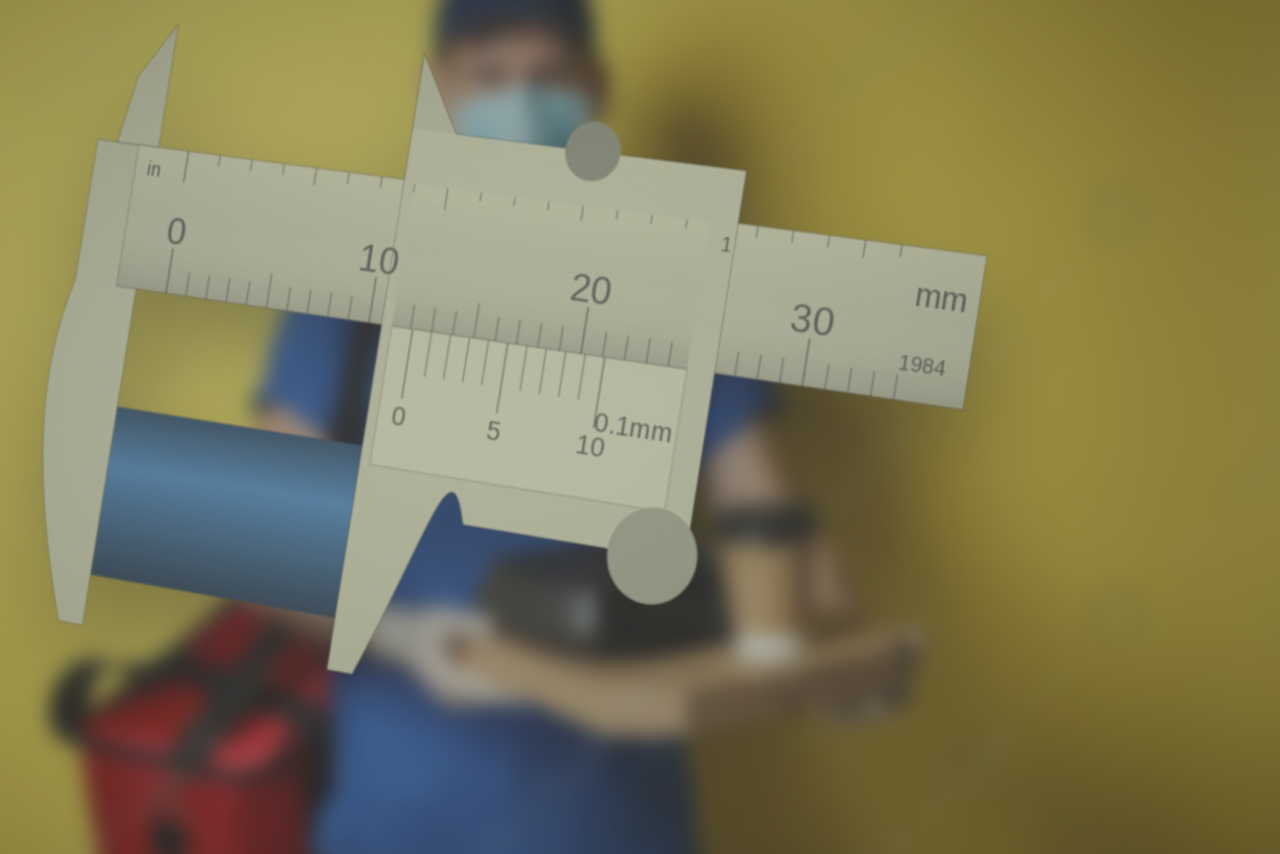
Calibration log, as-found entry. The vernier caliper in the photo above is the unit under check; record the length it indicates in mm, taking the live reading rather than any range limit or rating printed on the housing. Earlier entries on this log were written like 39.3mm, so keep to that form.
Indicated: 12.1mm
